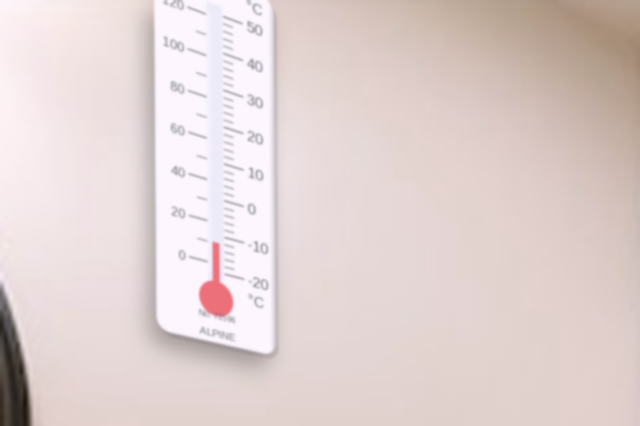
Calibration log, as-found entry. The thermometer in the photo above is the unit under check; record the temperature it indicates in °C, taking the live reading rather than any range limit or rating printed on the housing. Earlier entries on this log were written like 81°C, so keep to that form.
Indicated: -12°C
